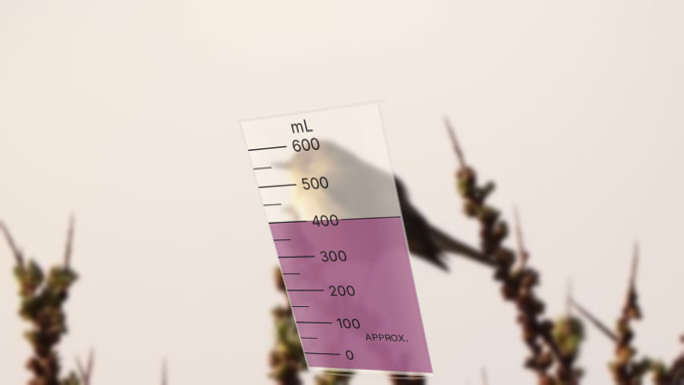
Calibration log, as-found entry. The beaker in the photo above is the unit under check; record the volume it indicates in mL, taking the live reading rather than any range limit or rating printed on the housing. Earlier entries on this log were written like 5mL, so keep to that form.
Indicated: 400mL
